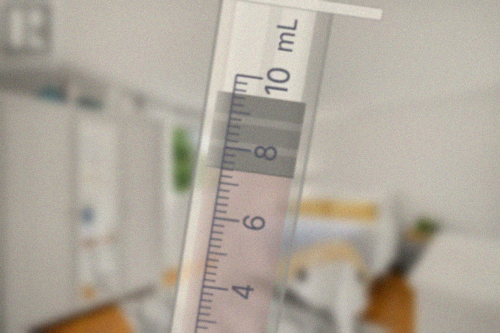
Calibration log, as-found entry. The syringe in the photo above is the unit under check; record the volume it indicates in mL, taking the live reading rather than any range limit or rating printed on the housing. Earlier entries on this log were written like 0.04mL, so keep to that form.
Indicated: 7.4mL
